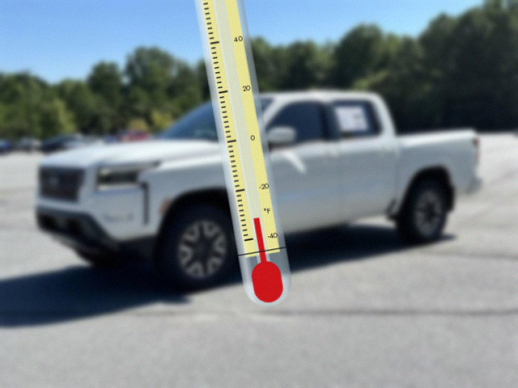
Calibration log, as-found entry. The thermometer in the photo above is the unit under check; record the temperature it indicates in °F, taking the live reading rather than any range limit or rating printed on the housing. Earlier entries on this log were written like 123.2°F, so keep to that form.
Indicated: -32°F
